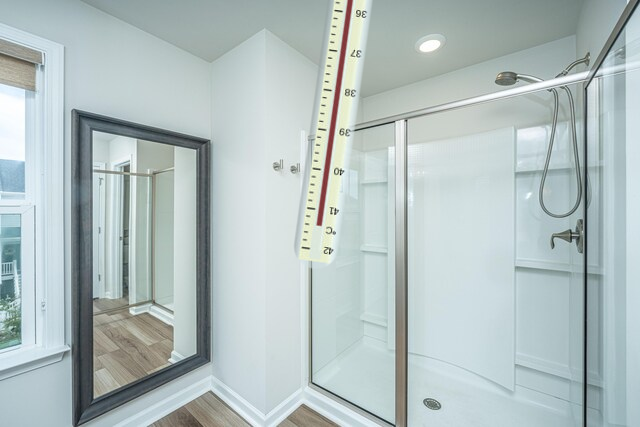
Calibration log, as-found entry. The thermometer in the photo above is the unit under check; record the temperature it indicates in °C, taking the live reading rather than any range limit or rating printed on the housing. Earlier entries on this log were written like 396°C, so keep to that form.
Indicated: 41.4°C
